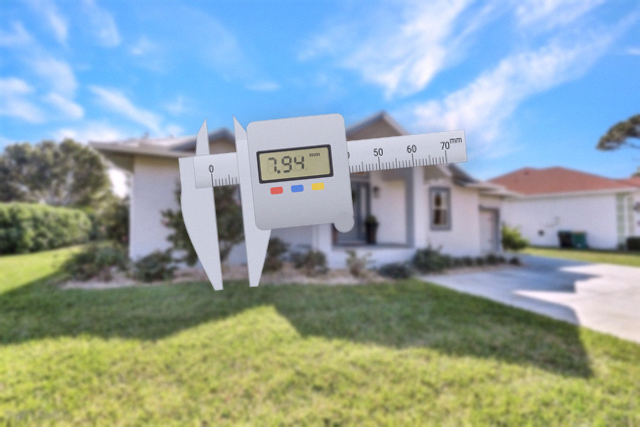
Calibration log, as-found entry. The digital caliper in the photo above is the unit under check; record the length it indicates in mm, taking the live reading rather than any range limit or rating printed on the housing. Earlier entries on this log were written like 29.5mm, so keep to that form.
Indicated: 7.94mm
